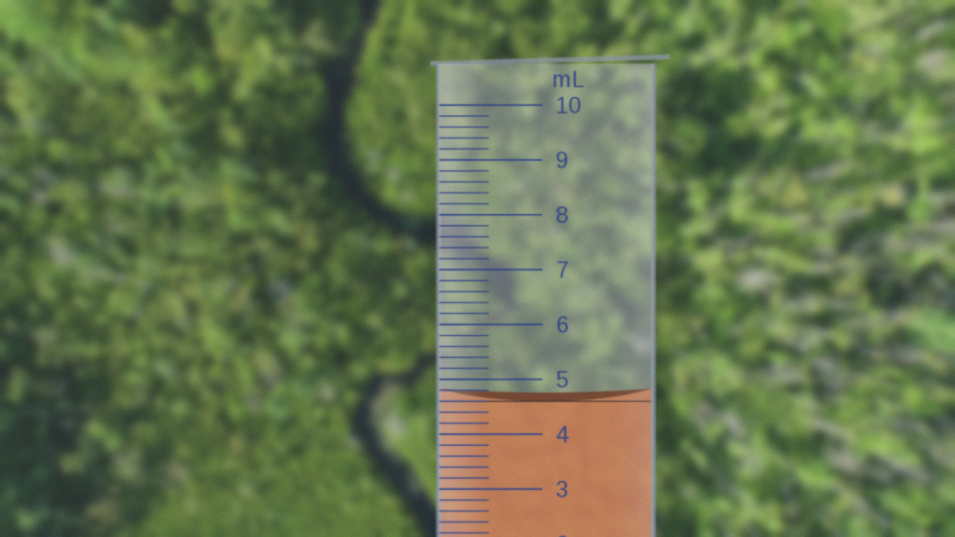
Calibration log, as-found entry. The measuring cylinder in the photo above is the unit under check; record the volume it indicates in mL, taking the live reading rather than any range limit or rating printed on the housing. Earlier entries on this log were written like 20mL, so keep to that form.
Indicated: 4.6mL
